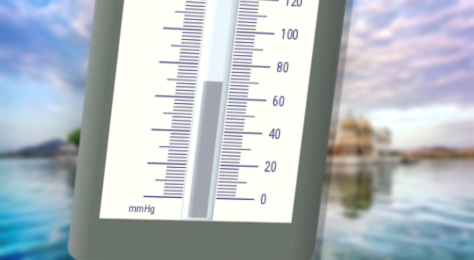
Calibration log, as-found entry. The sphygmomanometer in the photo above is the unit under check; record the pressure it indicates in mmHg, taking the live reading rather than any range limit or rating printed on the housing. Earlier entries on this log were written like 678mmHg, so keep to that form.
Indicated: 70mmHg
